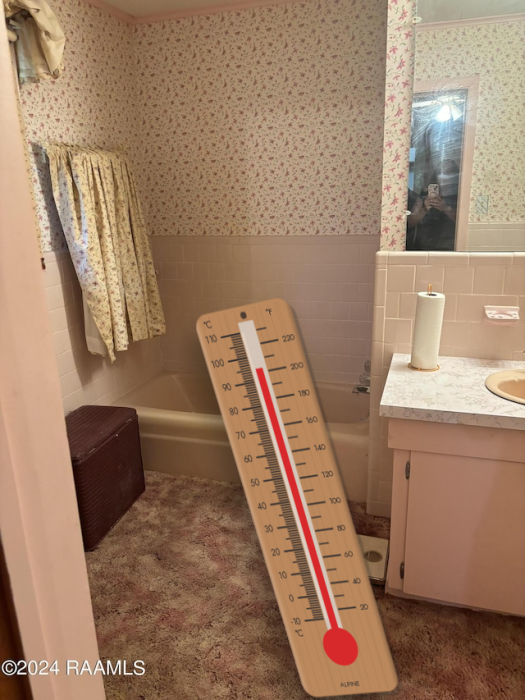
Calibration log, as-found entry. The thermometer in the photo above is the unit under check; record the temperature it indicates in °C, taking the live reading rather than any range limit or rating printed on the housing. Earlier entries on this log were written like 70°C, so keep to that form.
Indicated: 95°C
